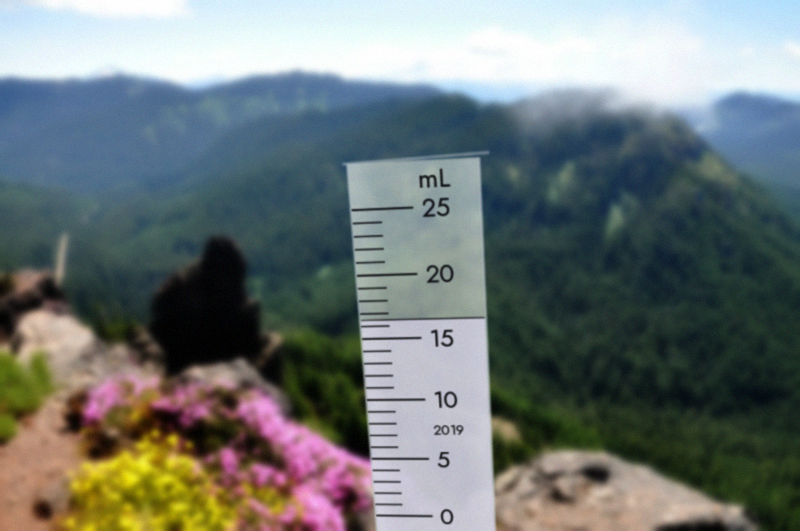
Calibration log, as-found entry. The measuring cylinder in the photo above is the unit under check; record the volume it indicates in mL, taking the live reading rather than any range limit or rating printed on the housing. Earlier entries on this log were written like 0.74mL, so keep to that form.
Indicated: 16.5mL
